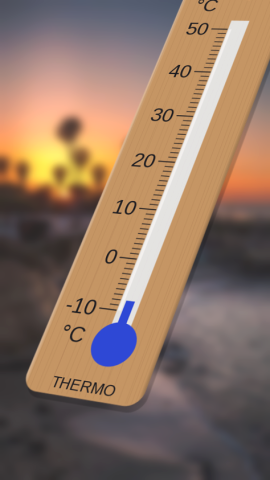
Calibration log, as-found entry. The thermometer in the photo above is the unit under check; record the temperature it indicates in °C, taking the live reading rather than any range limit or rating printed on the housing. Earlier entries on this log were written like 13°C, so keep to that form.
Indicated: -8°C
